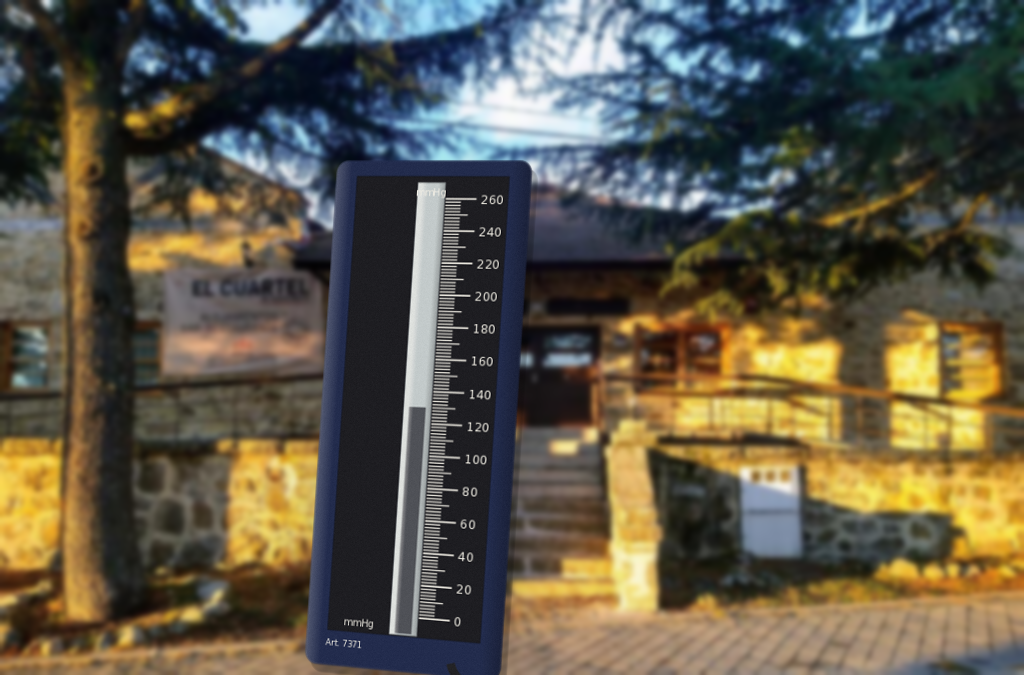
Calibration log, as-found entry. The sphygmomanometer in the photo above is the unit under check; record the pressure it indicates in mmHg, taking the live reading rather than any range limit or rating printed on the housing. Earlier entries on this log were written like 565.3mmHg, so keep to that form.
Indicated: 130mmHg
